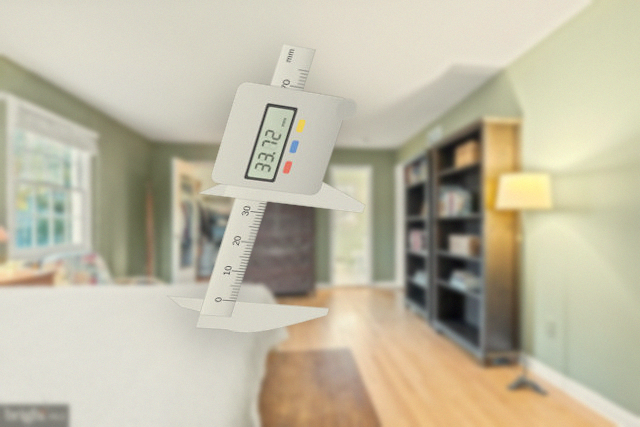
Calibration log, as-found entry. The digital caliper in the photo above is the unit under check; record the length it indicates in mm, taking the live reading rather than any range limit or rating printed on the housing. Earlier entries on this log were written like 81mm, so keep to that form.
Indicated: 33.72mm
